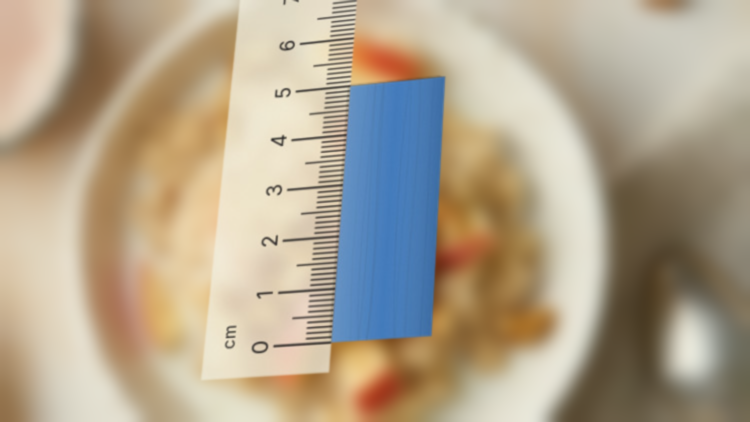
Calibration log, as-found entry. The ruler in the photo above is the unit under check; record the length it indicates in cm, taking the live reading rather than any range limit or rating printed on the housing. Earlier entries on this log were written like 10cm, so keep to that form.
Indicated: 5cm
